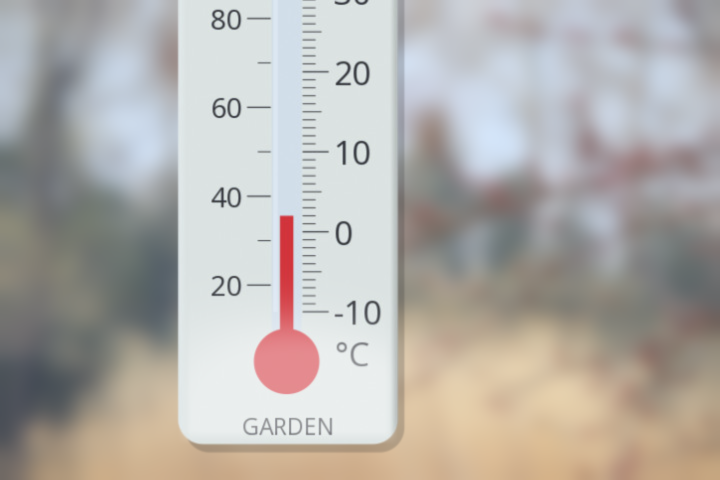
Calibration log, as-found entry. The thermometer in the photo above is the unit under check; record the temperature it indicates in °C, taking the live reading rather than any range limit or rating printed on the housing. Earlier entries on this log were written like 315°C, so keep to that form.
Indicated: 2°C
